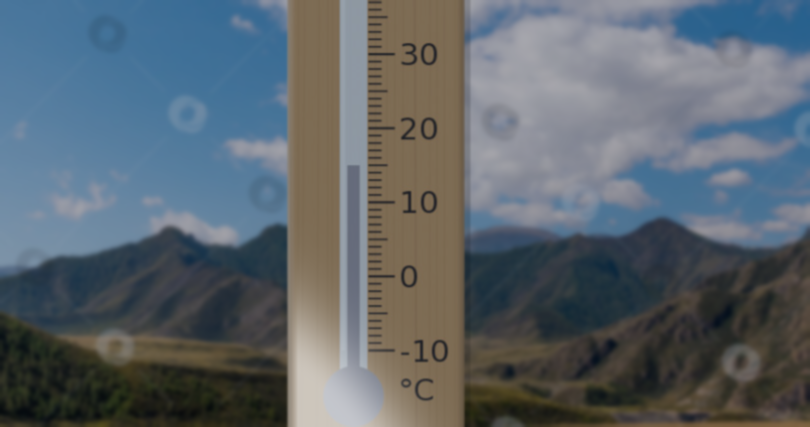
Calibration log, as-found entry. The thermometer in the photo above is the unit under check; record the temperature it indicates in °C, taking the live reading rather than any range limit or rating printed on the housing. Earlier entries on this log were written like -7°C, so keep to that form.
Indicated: 15°C
